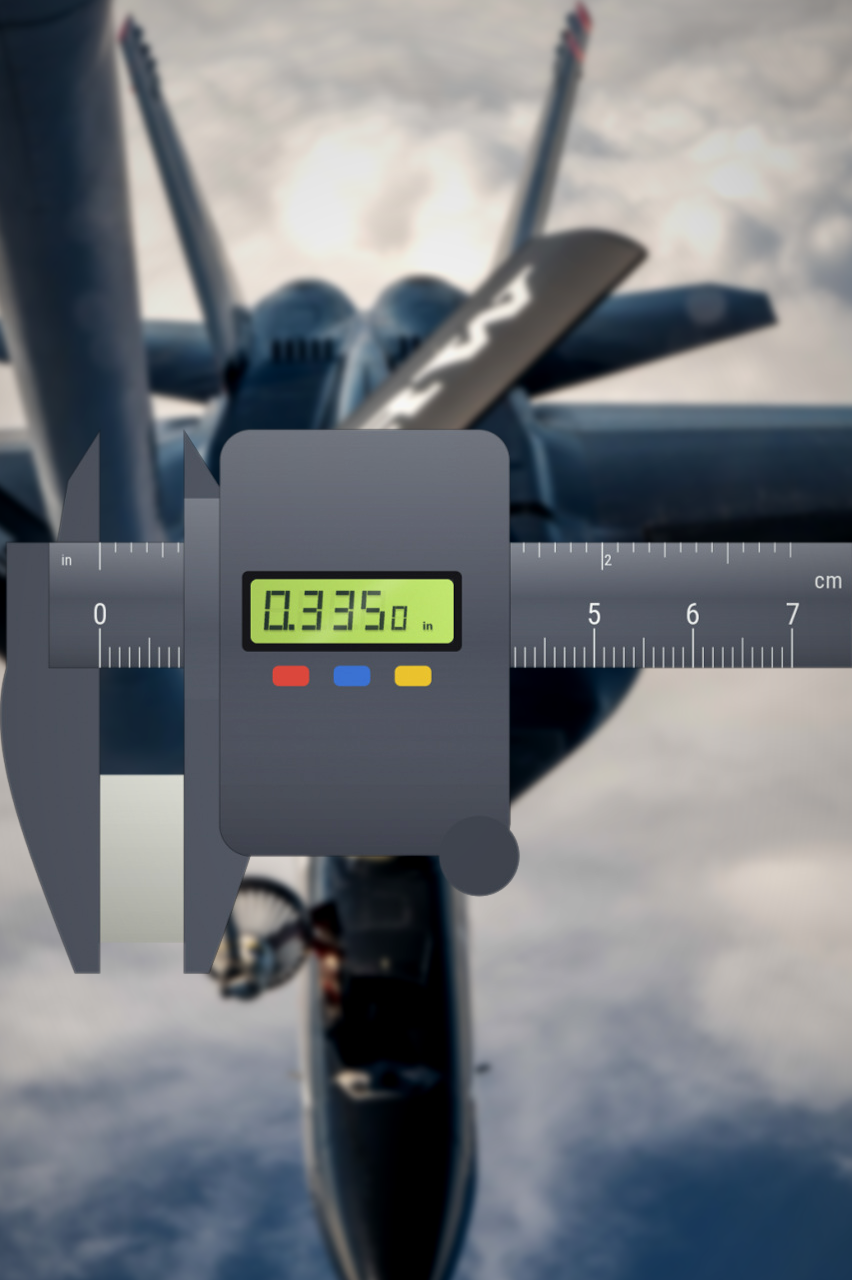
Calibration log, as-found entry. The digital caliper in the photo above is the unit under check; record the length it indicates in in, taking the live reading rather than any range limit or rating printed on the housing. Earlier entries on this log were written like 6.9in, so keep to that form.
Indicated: 0.3350in
